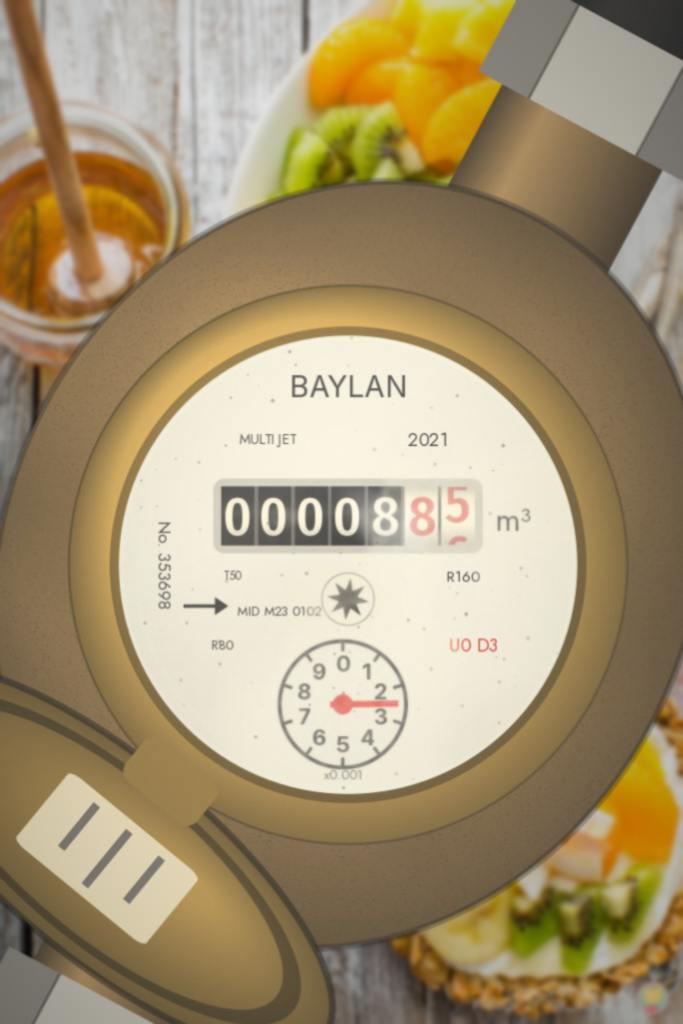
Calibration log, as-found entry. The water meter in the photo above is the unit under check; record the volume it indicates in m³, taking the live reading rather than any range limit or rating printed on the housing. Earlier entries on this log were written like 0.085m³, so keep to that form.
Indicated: 8.852m³
